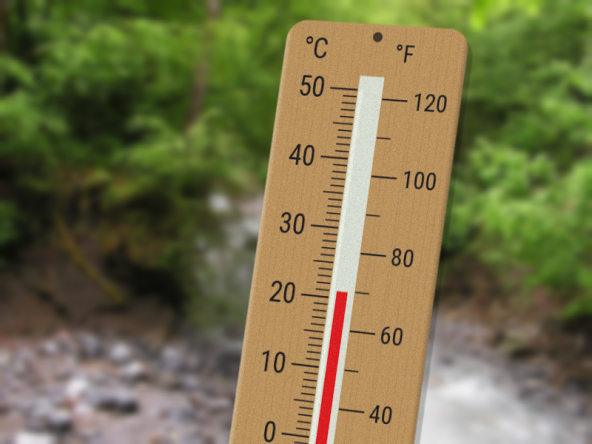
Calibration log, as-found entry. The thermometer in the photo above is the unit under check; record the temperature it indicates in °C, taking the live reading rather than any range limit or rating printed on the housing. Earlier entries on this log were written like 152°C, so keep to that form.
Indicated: 21°C
